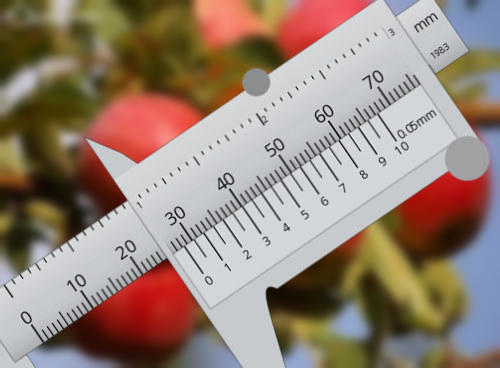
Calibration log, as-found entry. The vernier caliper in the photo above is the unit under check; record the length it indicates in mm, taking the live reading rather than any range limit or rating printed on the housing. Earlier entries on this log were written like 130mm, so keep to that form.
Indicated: 28.4mm
